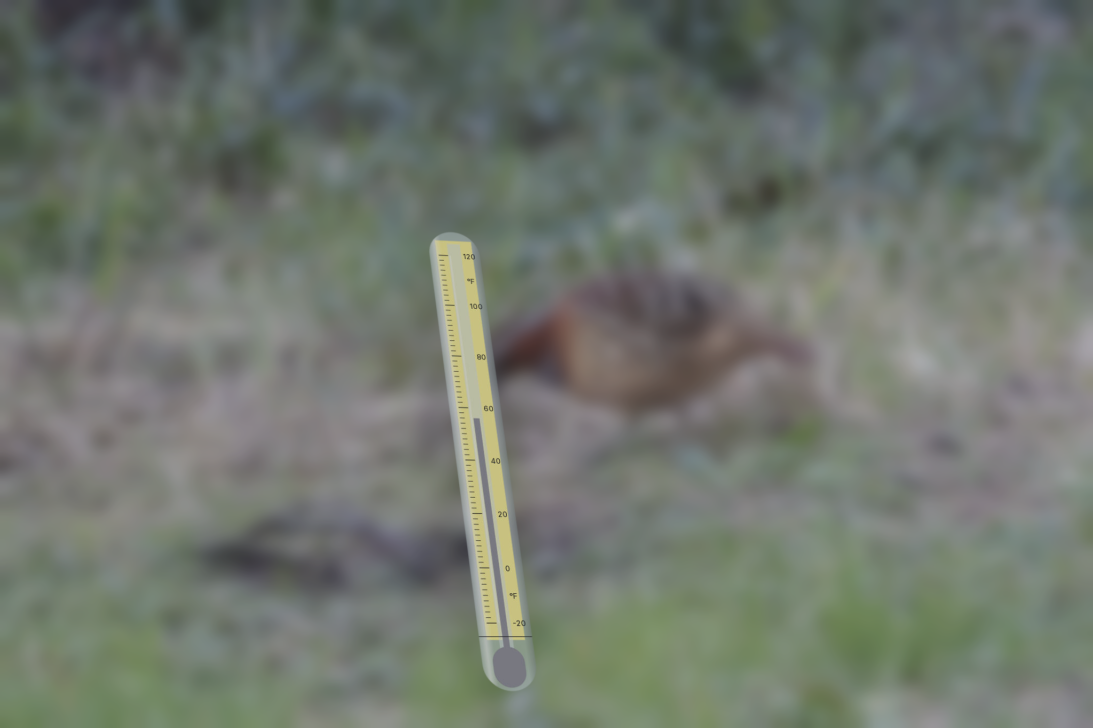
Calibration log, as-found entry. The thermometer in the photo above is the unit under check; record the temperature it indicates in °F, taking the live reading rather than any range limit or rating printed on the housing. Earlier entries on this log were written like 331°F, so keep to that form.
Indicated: 56°F
